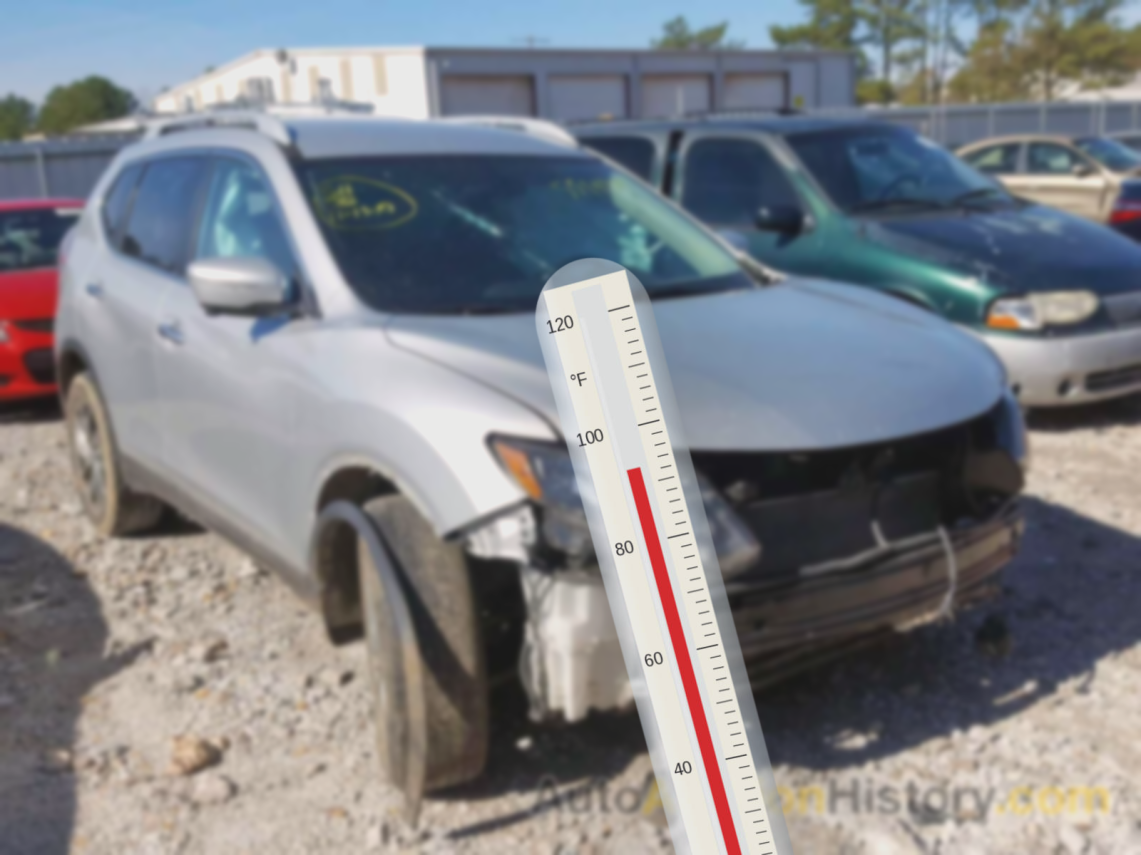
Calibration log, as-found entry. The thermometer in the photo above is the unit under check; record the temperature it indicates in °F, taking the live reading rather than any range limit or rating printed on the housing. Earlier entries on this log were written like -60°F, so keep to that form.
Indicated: 93°F
